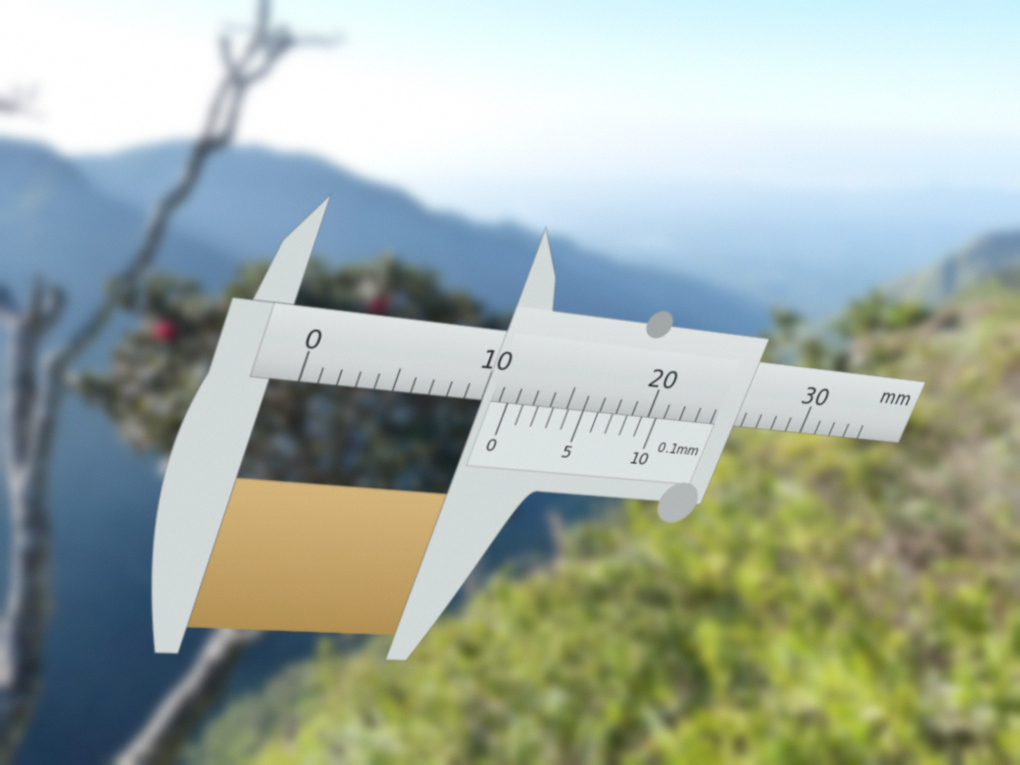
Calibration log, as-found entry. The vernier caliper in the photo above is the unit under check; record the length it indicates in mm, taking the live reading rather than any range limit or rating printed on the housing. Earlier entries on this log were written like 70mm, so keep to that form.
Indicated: 11.5mm
